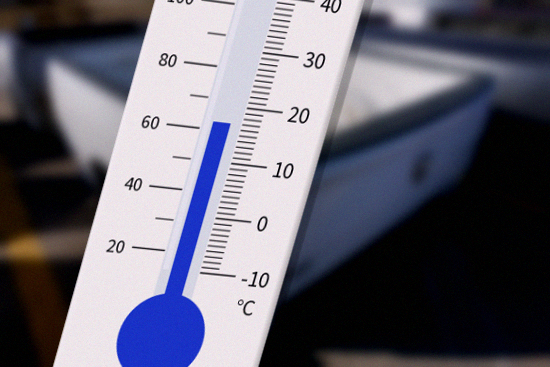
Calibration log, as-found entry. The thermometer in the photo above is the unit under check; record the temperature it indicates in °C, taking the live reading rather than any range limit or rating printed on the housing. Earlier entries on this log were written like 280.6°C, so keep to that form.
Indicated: 17°C
